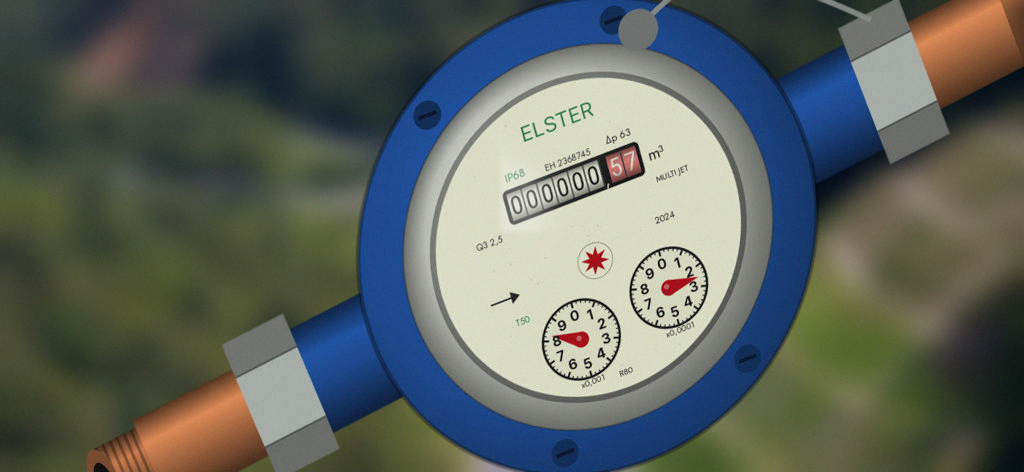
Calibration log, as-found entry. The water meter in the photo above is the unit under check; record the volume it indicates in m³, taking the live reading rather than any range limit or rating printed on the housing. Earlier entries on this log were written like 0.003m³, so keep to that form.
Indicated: 0.5782m³
